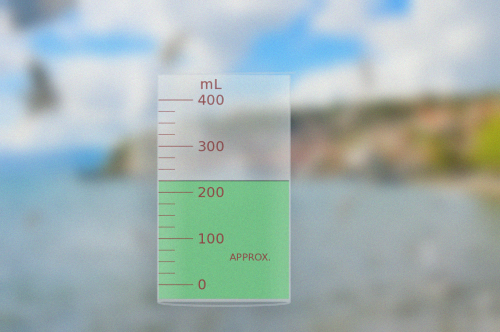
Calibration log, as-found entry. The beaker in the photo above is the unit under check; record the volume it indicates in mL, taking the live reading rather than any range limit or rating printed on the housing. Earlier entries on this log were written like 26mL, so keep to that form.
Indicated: 225mL
